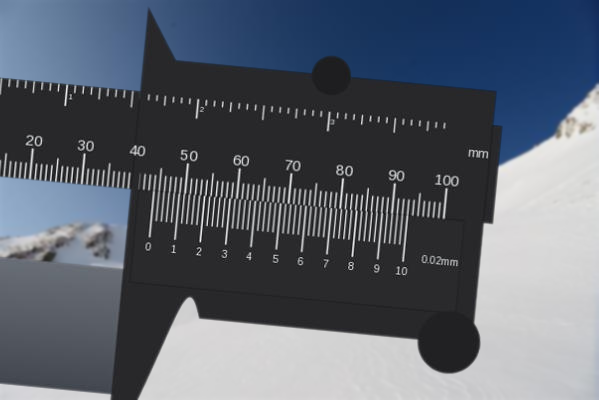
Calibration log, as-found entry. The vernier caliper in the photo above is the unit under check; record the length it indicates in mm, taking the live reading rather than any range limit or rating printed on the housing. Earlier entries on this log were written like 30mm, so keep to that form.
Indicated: 44.0mm
